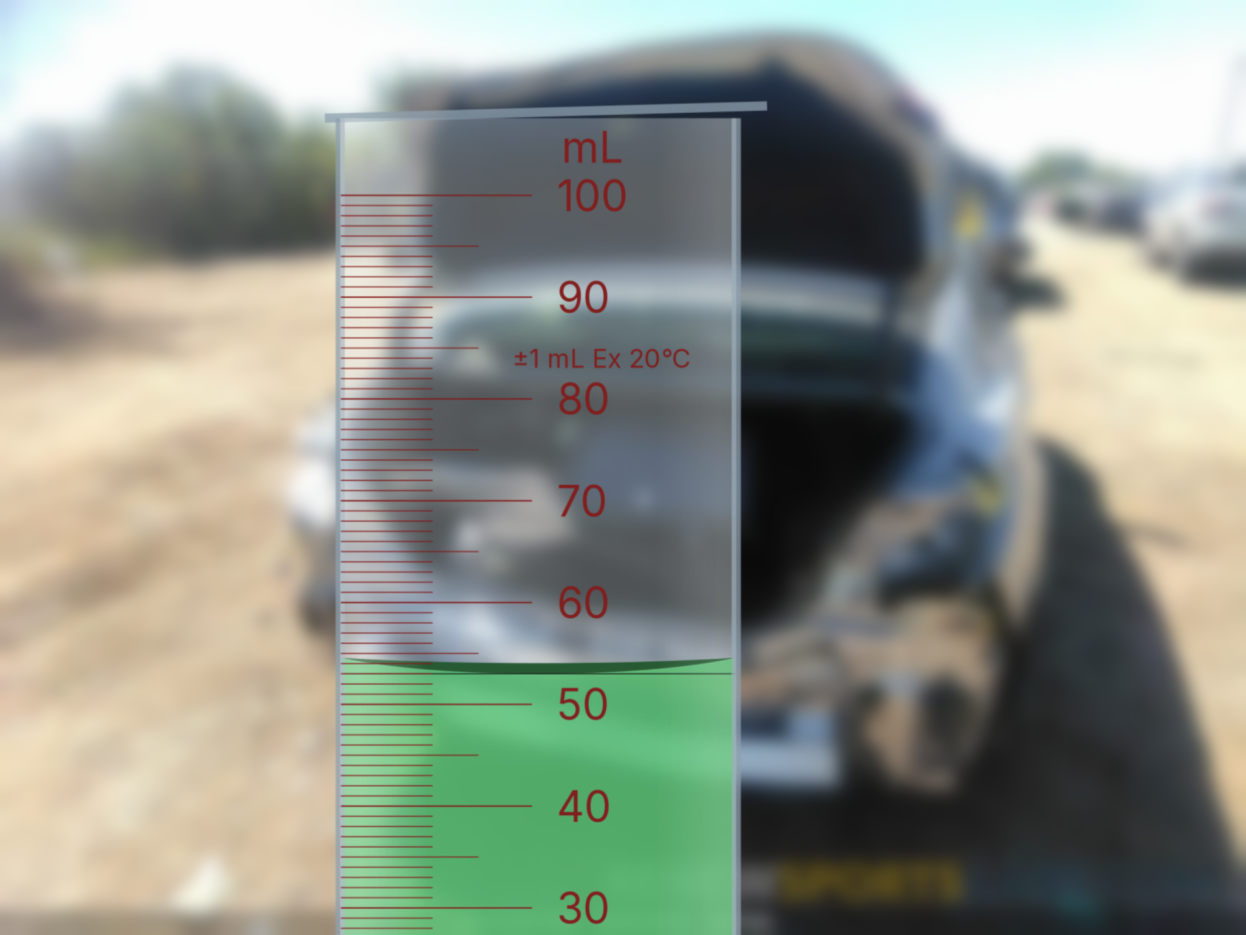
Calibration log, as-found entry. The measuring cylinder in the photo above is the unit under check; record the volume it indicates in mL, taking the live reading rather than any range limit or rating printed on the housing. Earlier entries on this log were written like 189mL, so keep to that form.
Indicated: 53mL
